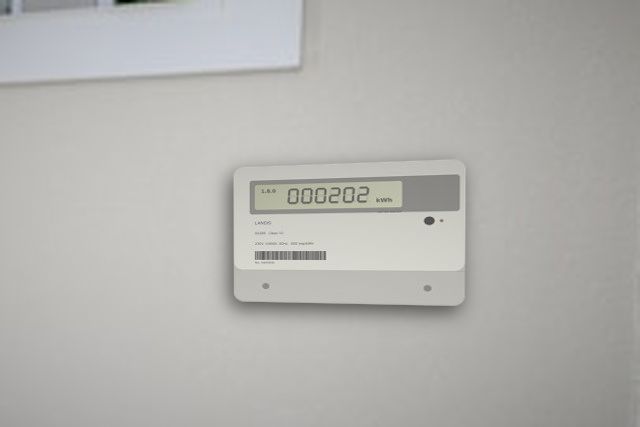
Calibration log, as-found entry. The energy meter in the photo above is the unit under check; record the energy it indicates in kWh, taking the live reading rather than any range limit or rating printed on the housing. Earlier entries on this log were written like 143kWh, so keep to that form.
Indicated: 202kWh
